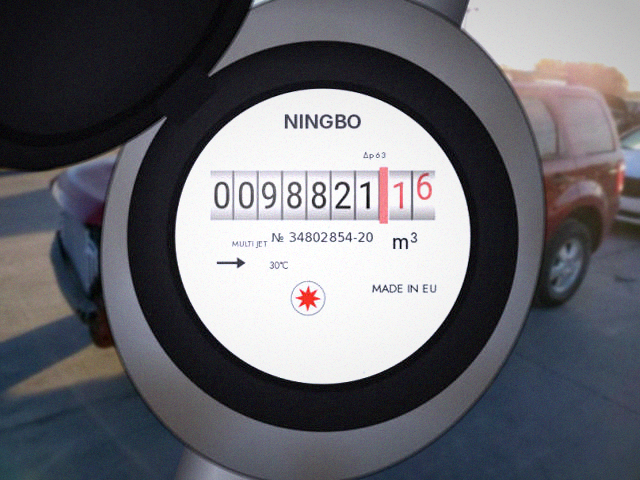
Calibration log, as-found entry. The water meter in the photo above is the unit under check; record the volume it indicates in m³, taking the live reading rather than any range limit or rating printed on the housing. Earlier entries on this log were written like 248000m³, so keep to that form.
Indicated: 98821.16m³
